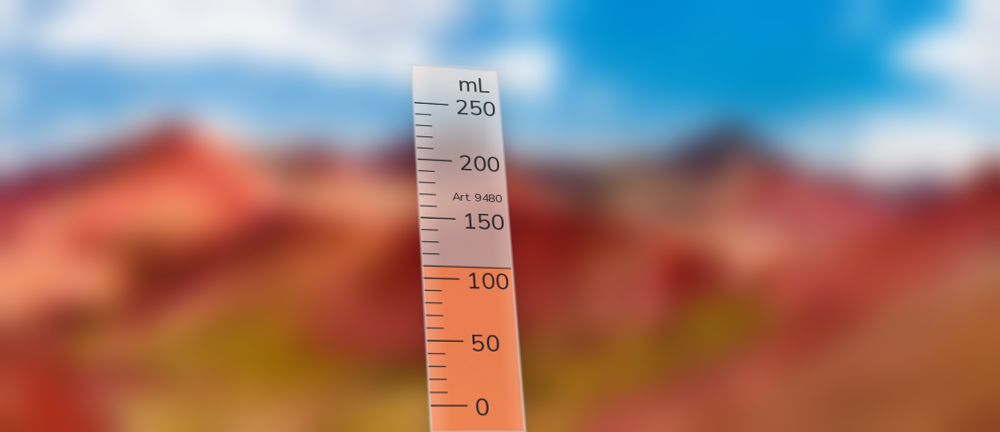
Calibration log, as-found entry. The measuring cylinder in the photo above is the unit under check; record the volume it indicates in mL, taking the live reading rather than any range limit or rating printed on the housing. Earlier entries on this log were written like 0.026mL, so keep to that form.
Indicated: 110mL
